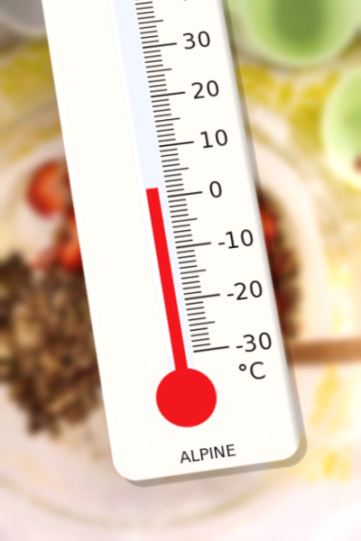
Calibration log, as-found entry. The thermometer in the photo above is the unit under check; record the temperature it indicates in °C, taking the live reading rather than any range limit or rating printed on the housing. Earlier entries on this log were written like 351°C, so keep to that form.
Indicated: 2°C
